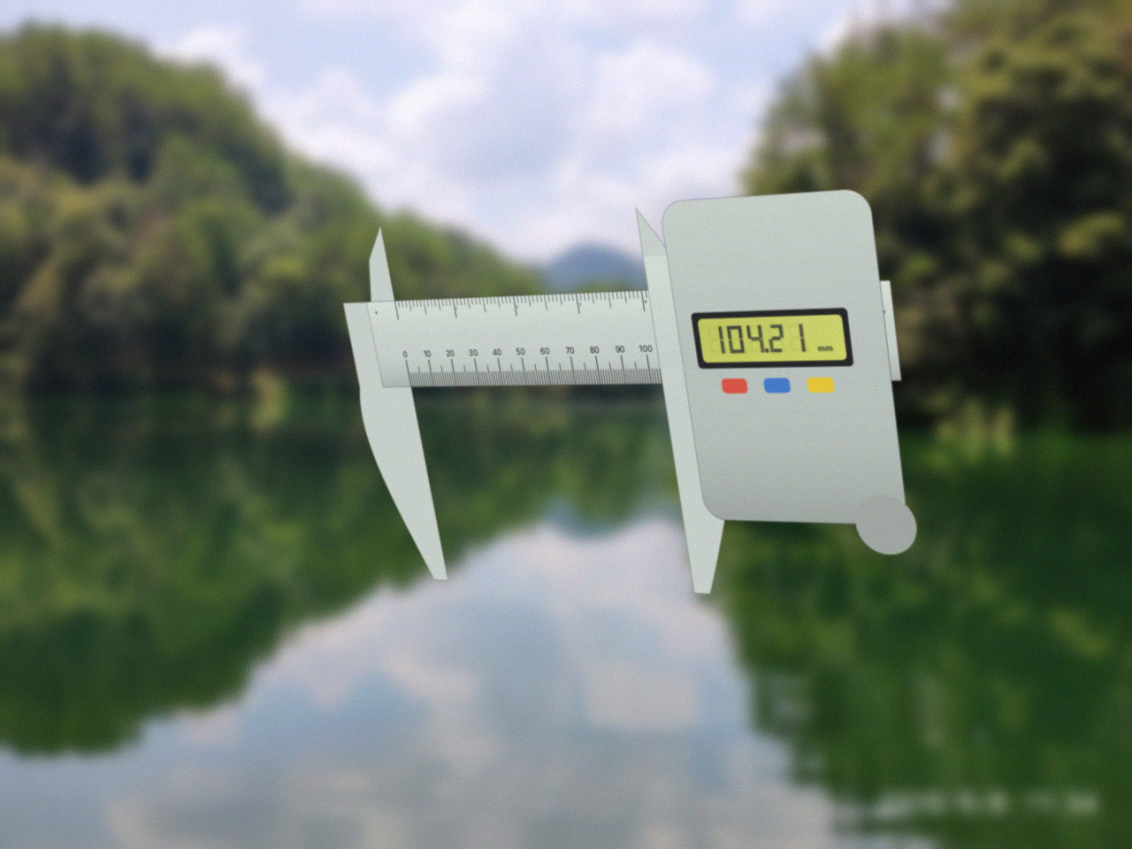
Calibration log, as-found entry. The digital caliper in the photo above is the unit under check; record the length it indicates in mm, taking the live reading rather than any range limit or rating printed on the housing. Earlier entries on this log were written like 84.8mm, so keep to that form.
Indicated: 104.21mm
